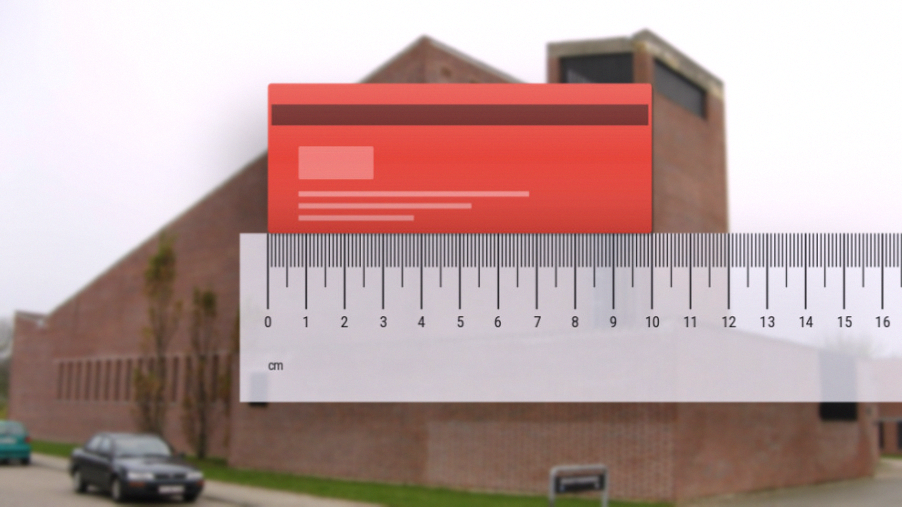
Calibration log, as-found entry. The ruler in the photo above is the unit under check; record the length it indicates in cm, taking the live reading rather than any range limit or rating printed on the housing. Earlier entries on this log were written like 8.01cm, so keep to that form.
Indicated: 10cm
